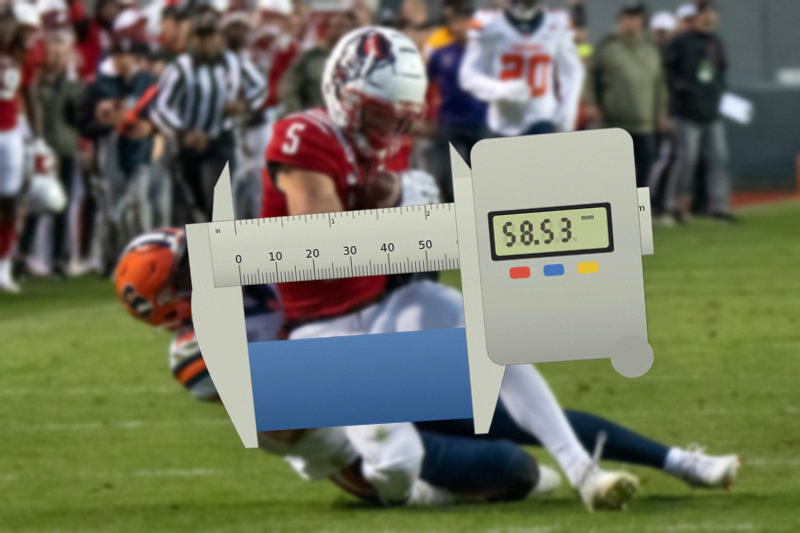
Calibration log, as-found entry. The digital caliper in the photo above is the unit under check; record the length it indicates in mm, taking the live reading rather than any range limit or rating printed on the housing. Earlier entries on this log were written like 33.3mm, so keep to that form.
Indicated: 58.53mm
